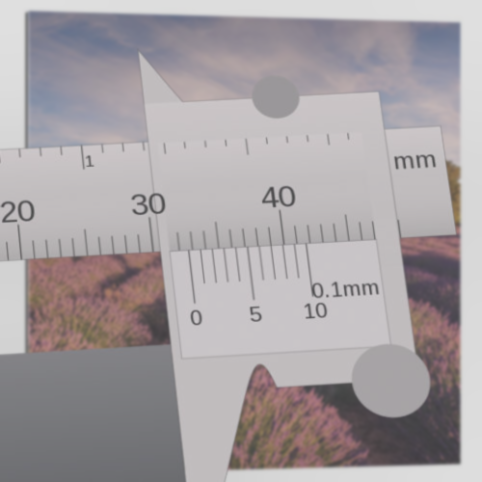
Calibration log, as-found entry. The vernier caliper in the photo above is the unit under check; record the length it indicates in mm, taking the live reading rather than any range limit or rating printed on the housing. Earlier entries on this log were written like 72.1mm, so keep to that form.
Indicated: 32.7mm
